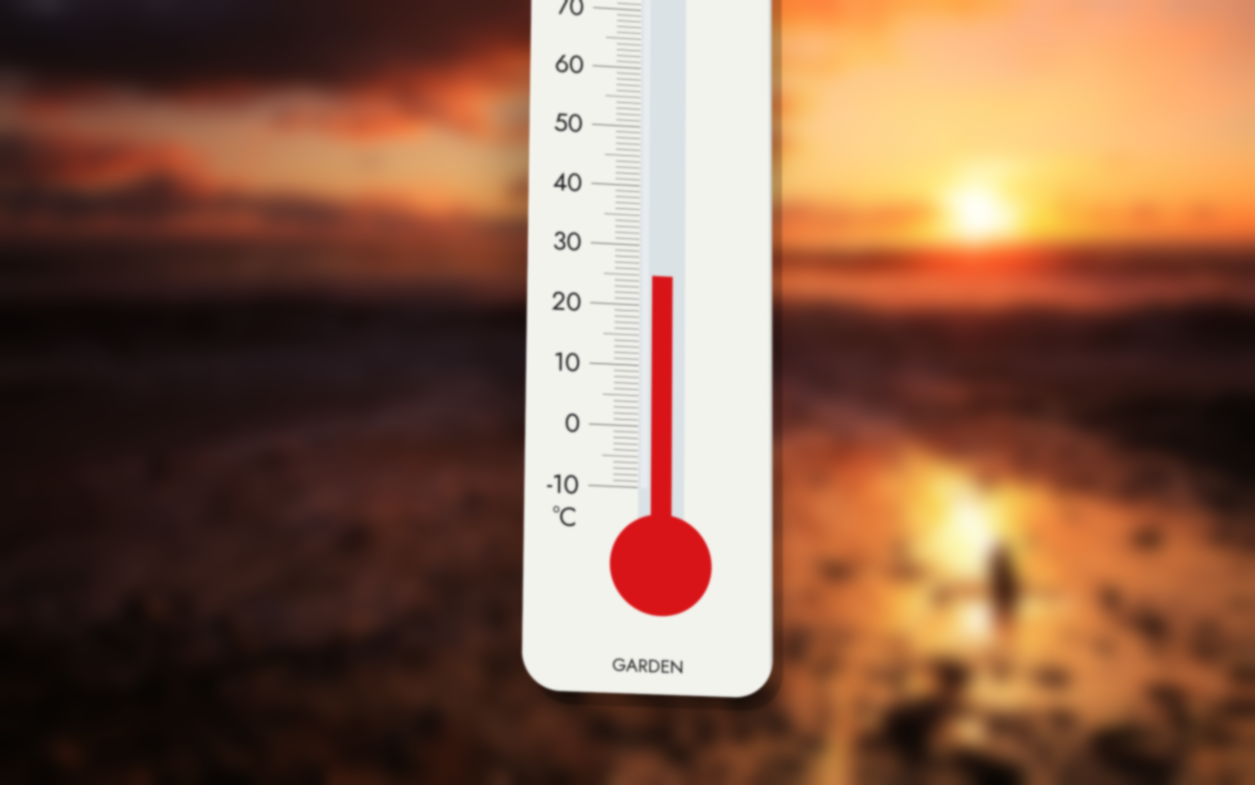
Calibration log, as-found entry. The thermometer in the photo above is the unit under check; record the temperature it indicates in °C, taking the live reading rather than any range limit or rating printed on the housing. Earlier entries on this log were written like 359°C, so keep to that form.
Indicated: 25°C
